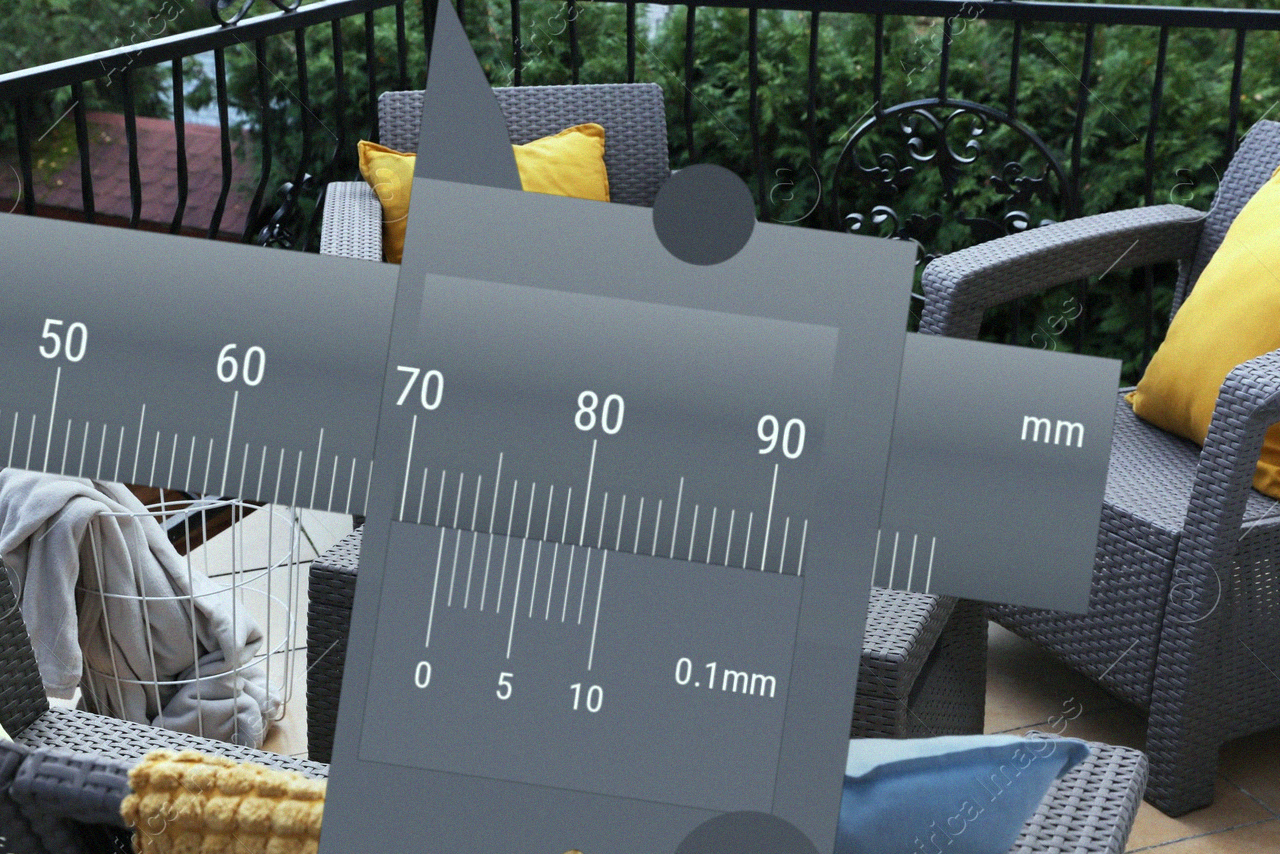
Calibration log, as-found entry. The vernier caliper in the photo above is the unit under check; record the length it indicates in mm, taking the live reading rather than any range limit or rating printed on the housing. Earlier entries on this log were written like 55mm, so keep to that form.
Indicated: 72.4mm
